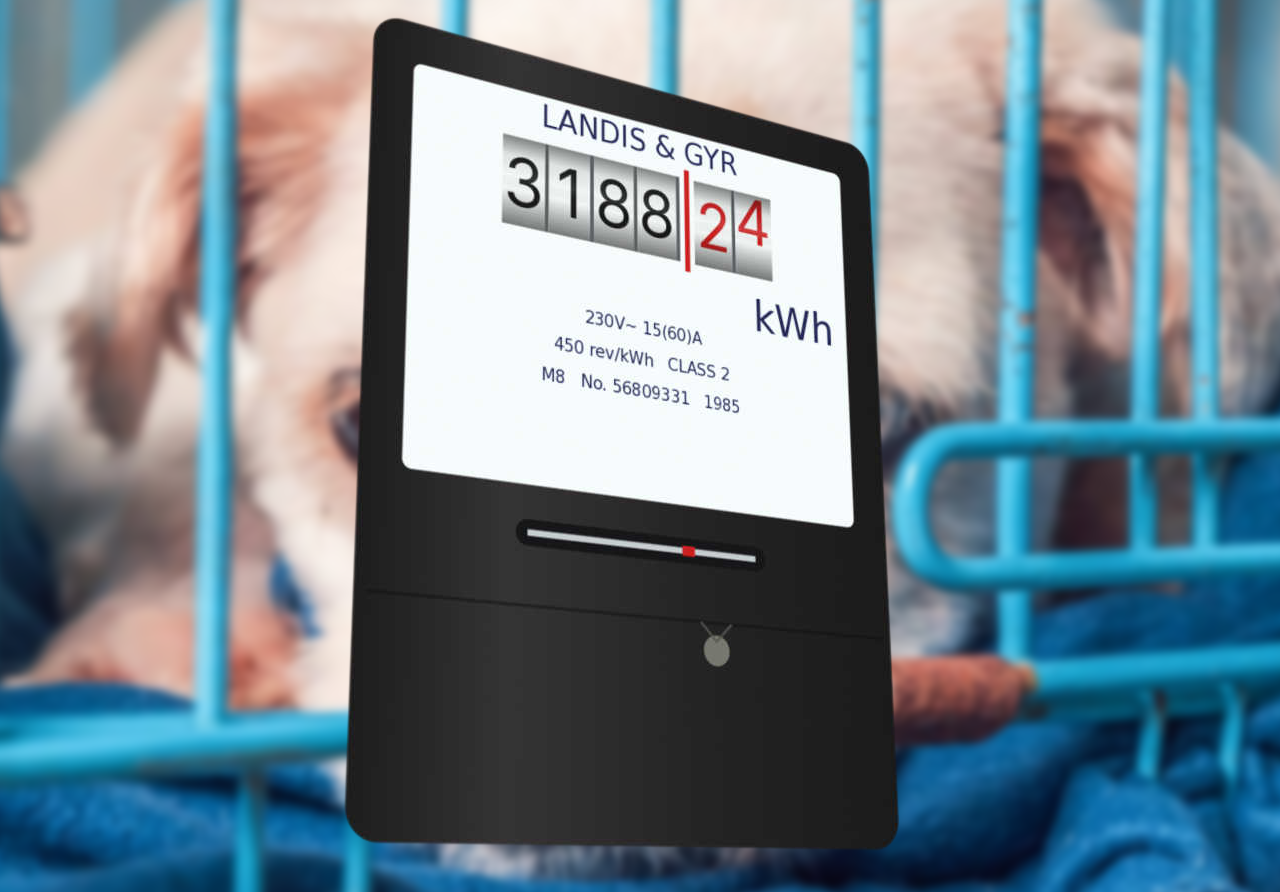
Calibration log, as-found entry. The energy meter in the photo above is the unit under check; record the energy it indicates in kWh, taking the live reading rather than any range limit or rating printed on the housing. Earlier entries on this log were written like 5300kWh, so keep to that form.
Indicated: 3188.24kWh
